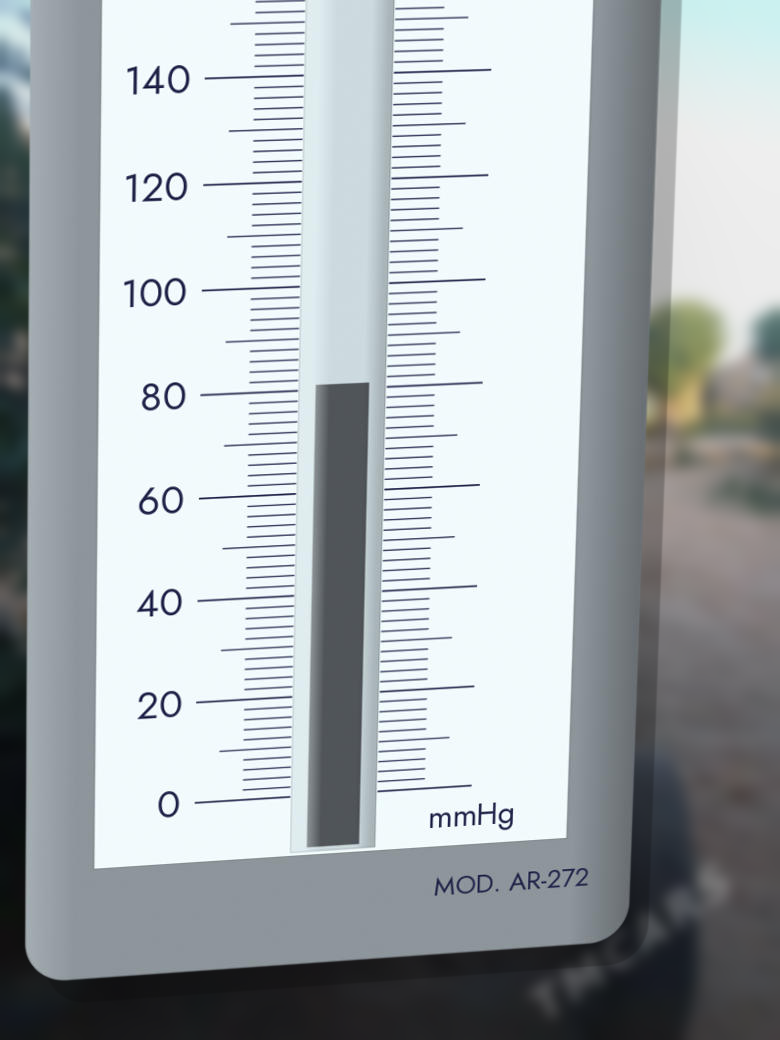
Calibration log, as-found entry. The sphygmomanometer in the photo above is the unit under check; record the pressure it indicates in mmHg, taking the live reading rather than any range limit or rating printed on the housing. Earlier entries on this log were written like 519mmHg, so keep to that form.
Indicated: 81mmHg
